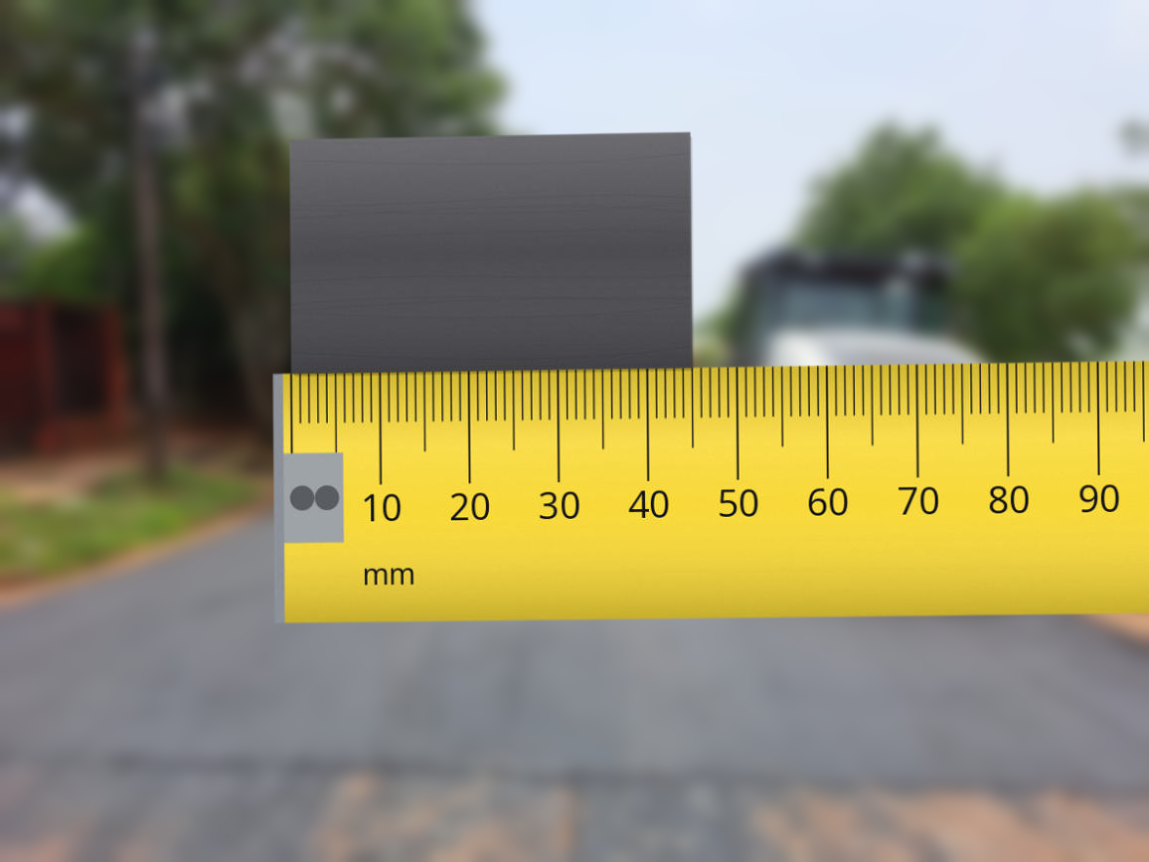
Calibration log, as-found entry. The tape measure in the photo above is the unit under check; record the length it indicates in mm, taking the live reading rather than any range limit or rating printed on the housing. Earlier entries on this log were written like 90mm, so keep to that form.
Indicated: 45mm
